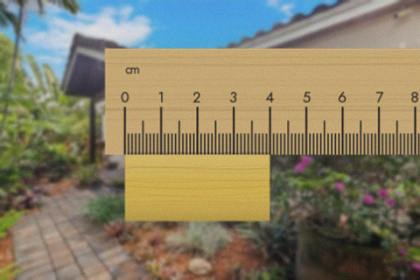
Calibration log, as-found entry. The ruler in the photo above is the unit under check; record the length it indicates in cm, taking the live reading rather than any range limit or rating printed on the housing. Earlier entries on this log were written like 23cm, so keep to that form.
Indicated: 4cm
